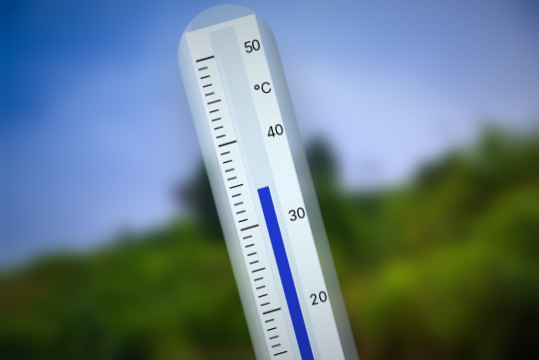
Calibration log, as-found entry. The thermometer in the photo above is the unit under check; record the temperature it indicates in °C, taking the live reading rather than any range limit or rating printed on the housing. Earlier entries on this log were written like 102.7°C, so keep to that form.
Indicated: 34°C
